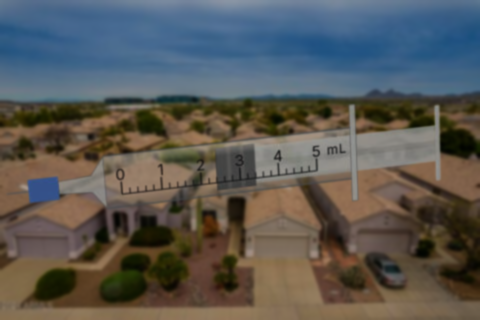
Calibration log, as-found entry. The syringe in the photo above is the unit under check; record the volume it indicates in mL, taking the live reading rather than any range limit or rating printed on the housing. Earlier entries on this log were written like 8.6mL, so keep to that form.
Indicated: 2.4mL
